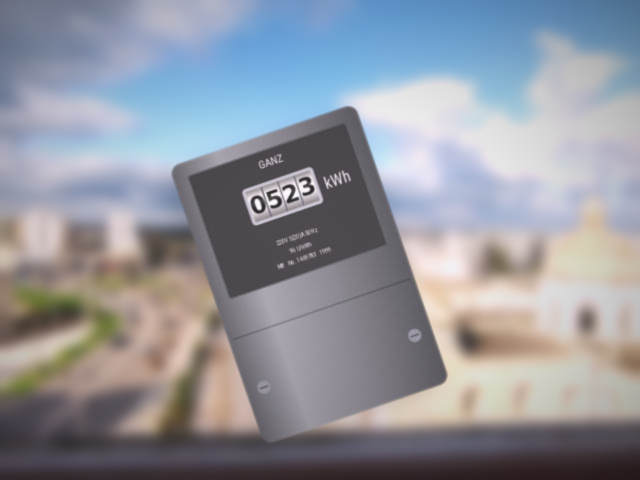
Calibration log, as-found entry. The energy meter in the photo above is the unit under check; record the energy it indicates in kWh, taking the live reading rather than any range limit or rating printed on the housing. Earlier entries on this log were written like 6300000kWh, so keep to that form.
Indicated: 523kWh
